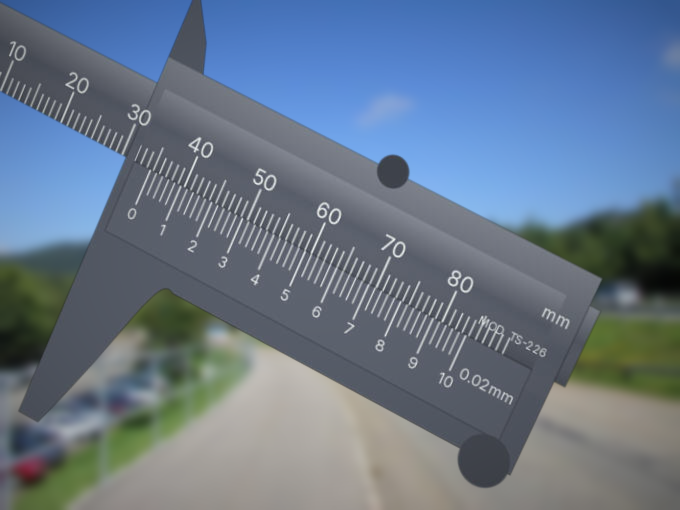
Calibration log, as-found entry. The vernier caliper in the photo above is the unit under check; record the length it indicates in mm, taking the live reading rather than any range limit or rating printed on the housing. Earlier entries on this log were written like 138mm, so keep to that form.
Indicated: 34.6mm
